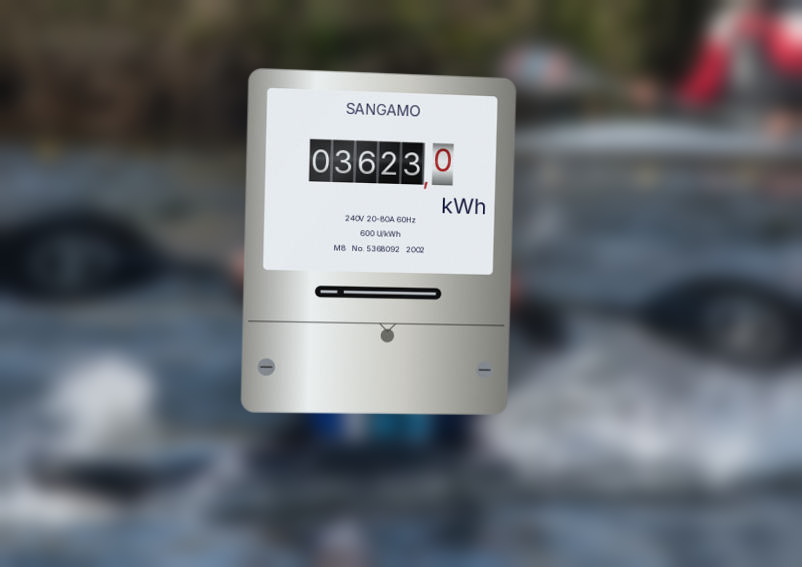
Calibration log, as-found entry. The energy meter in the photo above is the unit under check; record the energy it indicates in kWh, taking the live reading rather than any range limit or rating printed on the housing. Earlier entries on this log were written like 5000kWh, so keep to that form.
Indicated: 3623.0kWh
